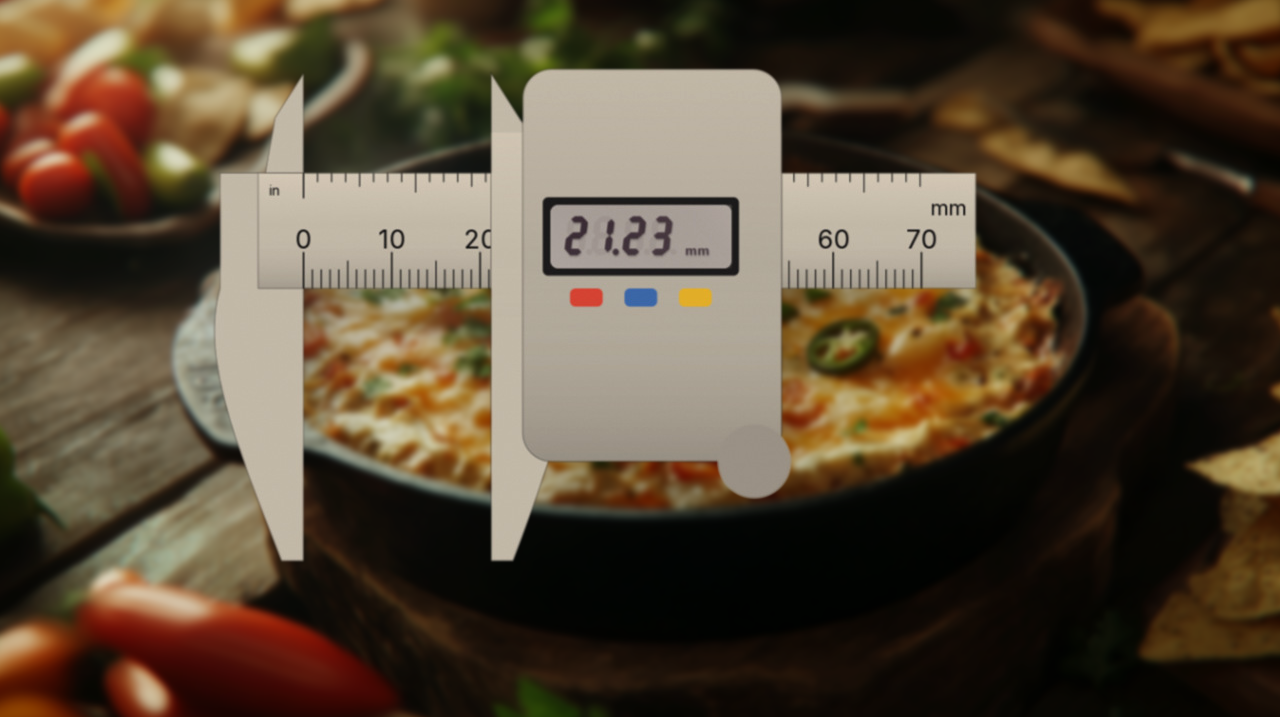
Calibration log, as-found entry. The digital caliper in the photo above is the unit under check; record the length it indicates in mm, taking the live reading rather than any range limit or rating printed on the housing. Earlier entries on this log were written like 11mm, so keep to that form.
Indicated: 21.23mm
